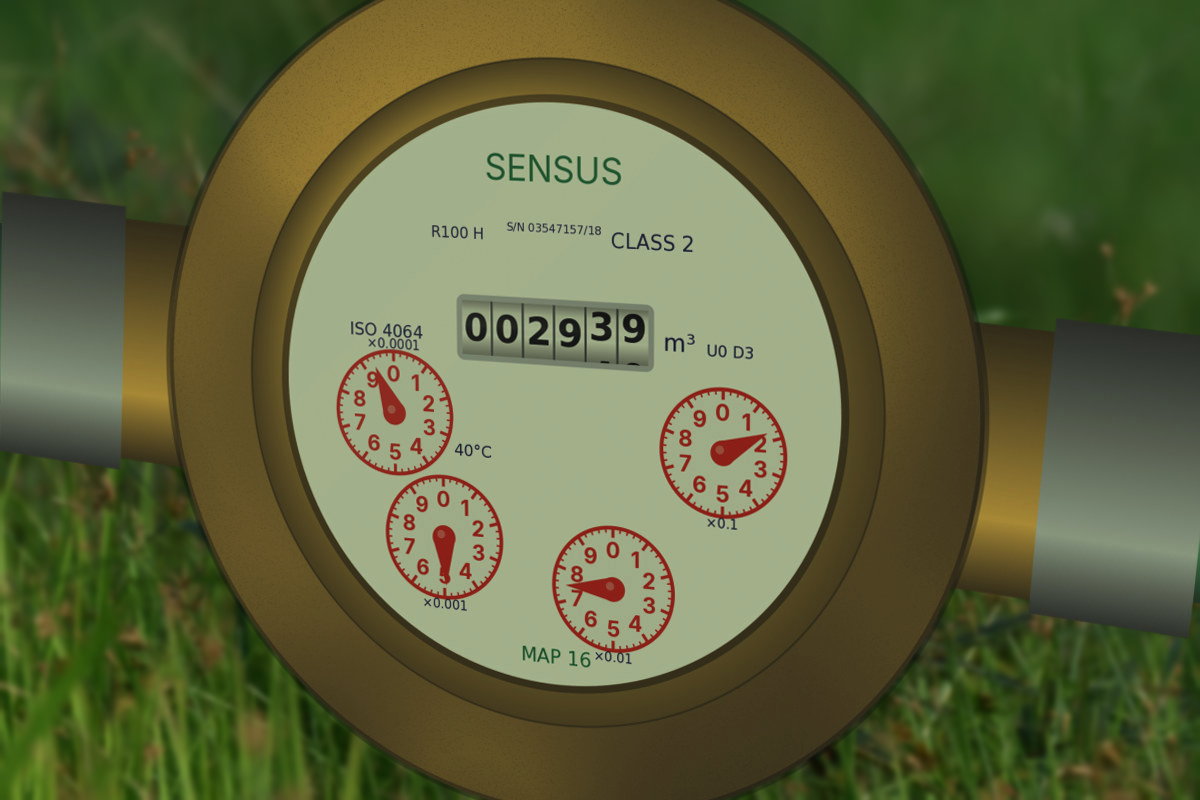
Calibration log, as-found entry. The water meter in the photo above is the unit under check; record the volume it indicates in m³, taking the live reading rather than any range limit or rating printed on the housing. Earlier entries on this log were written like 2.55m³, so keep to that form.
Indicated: 2939.1749m³
